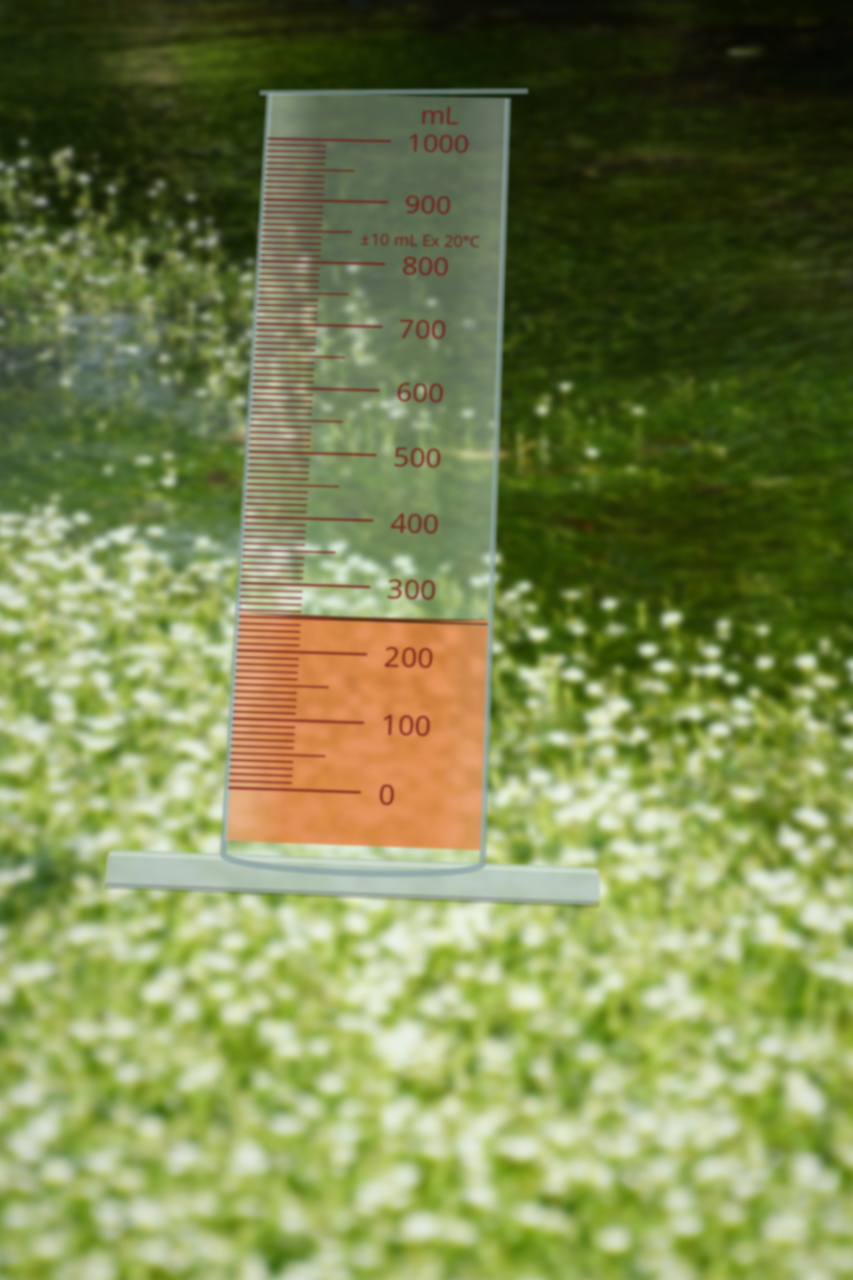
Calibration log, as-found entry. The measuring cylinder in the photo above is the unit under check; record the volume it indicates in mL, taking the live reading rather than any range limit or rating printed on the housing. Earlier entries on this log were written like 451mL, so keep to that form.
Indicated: 250mL
